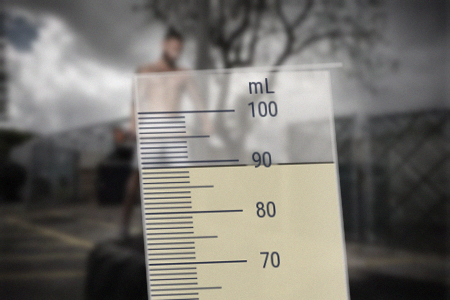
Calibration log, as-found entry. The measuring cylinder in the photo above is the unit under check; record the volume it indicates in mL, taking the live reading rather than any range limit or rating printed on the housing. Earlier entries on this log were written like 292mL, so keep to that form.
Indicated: 89mL
